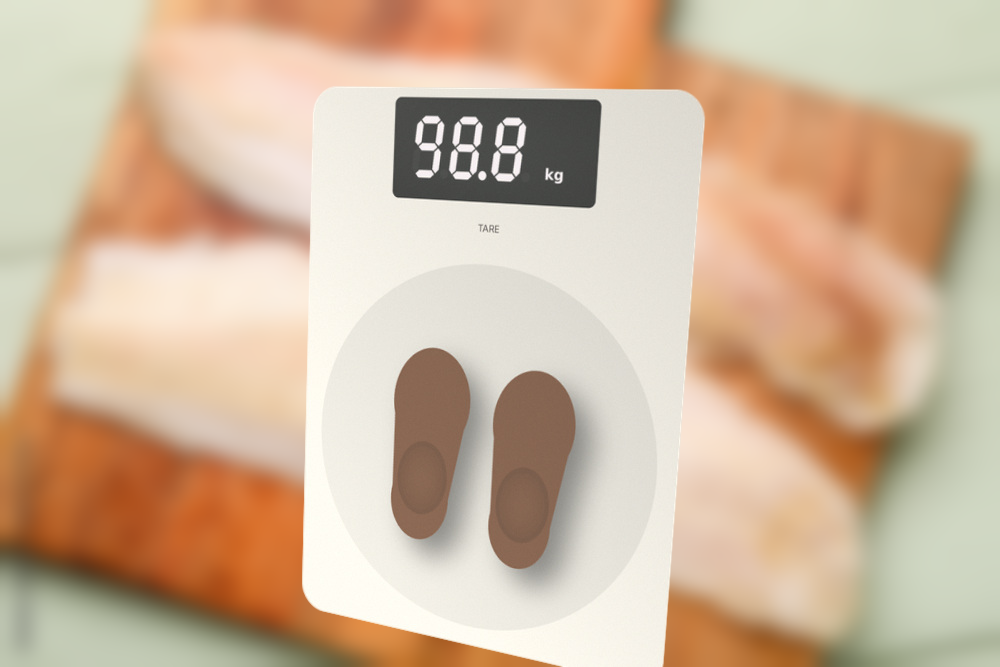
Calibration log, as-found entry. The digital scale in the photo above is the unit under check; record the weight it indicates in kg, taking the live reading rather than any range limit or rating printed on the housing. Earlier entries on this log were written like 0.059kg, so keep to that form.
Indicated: 98.8kg
